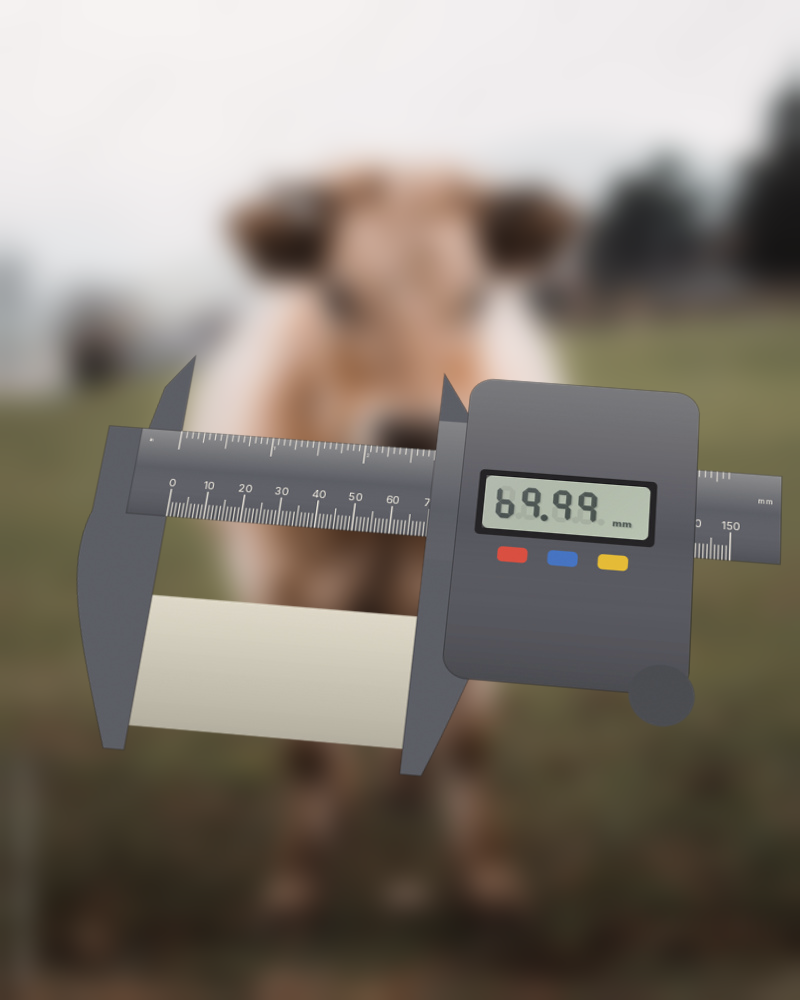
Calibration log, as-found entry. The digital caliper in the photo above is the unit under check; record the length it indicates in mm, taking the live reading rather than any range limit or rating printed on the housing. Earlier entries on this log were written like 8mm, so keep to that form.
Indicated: 69.99mm
